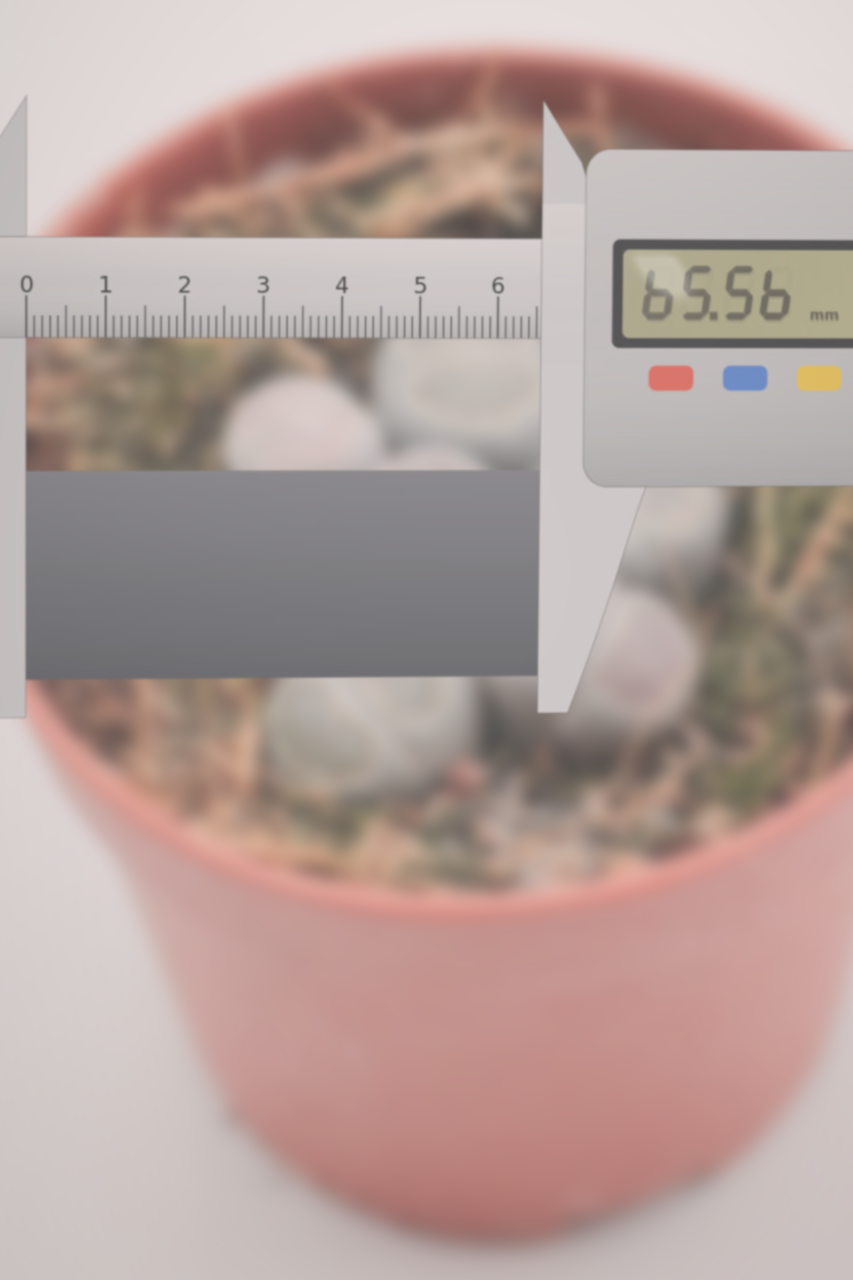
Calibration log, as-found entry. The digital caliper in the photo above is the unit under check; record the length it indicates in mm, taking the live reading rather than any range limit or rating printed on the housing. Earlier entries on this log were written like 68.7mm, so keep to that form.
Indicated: 65.56mm
